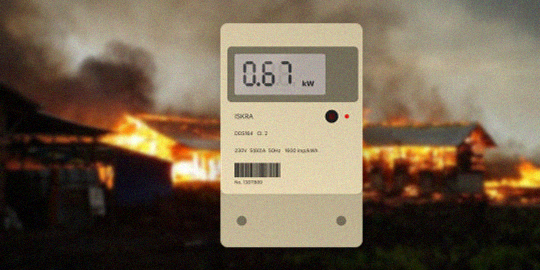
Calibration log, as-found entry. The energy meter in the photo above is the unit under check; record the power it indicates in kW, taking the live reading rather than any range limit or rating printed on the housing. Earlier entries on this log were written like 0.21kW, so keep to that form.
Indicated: 0.67kW
